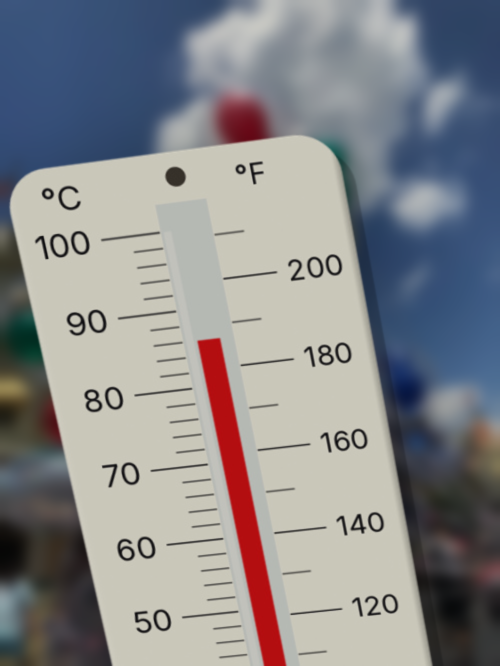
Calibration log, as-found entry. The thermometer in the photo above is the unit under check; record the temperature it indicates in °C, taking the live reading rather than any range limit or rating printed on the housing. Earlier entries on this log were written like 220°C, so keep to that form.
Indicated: 86°C
